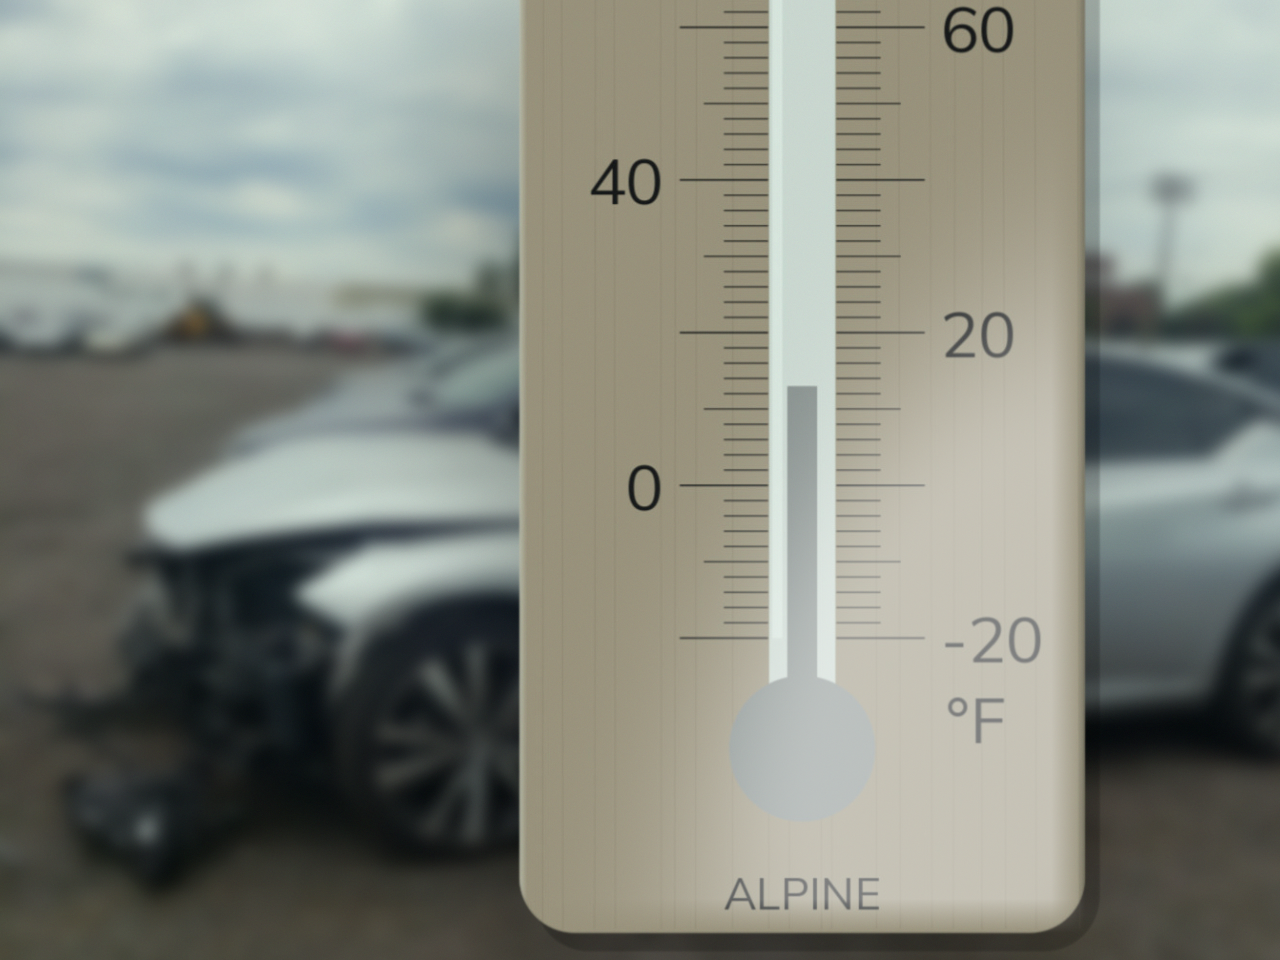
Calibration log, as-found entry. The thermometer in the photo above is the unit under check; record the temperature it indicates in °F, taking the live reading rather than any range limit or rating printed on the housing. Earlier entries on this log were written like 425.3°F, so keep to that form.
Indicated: 13°F
